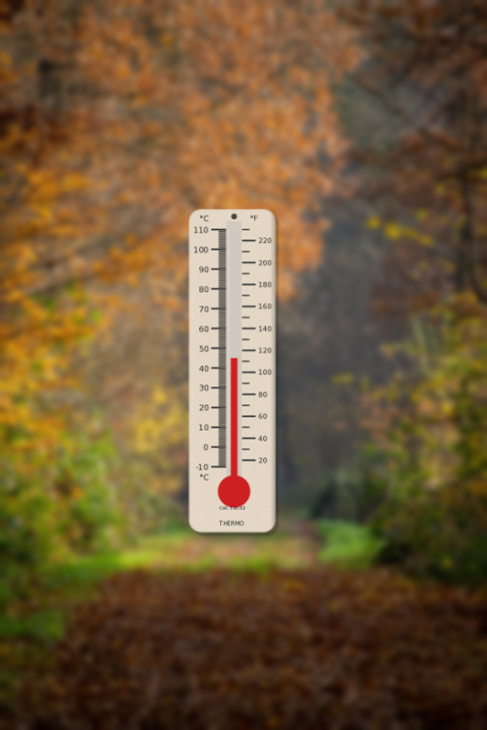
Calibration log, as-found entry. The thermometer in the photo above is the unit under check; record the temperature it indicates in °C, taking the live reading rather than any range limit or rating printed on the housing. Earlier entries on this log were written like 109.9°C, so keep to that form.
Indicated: 45°C
